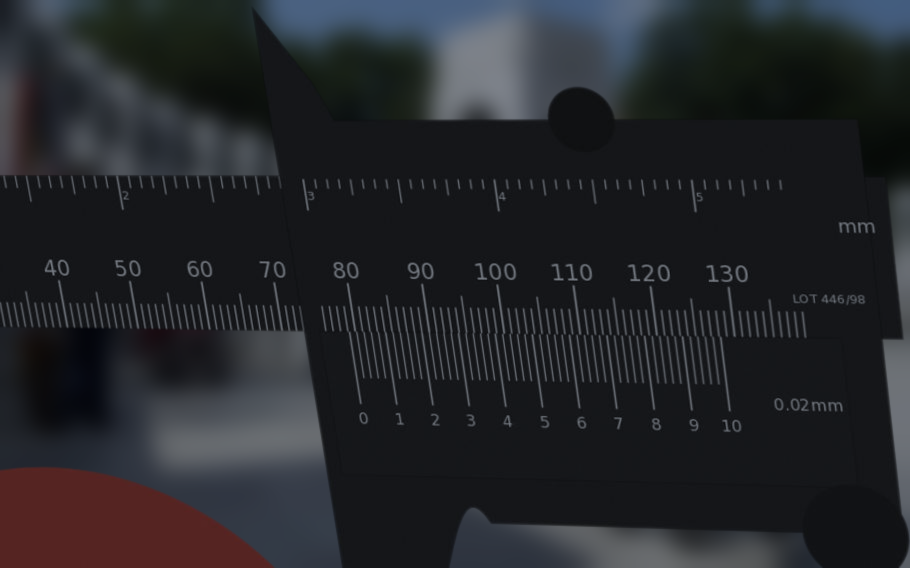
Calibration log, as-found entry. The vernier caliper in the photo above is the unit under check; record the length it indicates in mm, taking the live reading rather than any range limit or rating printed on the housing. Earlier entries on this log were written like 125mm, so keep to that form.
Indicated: 79.2mm
